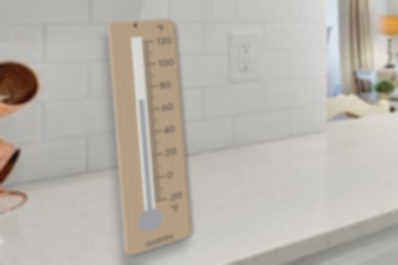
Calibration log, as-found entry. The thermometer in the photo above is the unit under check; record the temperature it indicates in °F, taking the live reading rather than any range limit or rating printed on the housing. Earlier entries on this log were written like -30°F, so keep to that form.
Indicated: 70°F
